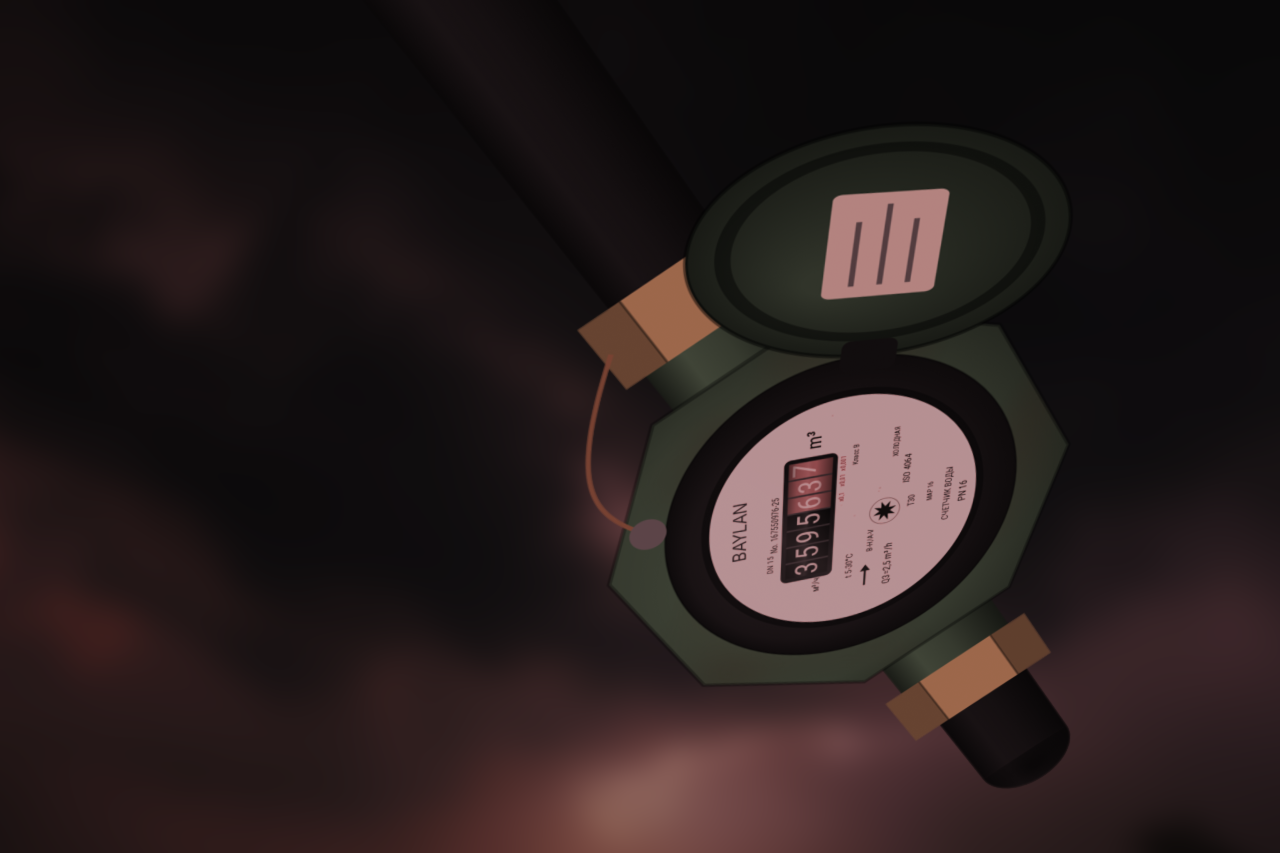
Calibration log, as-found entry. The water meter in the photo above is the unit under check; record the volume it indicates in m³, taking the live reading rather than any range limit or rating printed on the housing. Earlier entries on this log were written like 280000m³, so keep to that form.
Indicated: 3595.637m³
